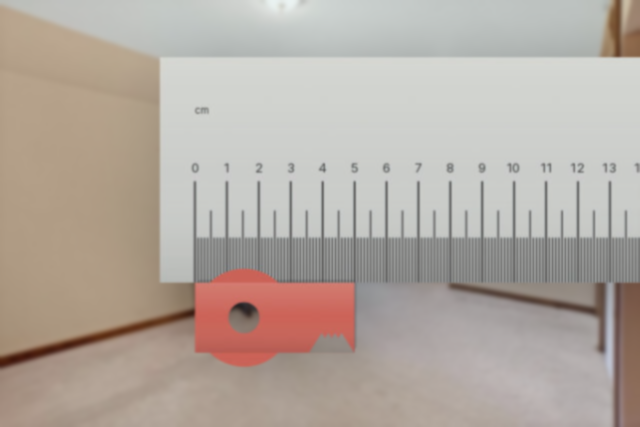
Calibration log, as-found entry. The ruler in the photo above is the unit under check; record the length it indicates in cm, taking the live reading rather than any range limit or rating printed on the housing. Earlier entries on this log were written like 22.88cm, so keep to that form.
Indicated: 5cm
